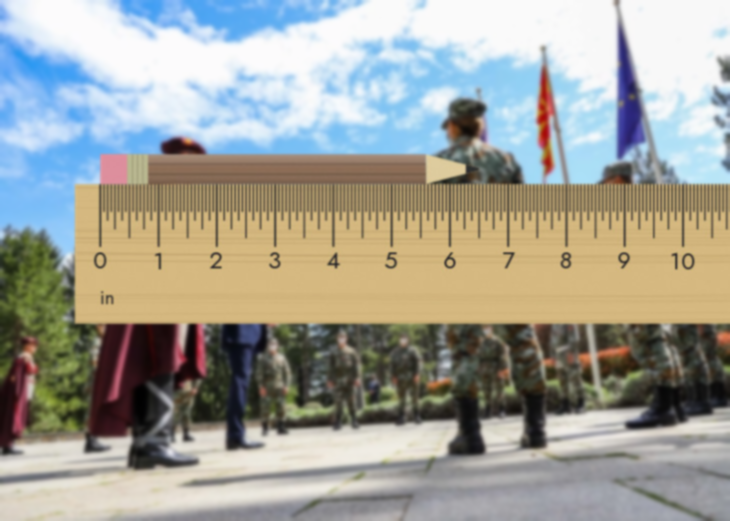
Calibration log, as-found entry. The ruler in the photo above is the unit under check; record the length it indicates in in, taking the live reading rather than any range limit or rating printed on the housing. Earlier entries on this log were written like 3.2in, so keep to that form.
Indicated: 6.5in
